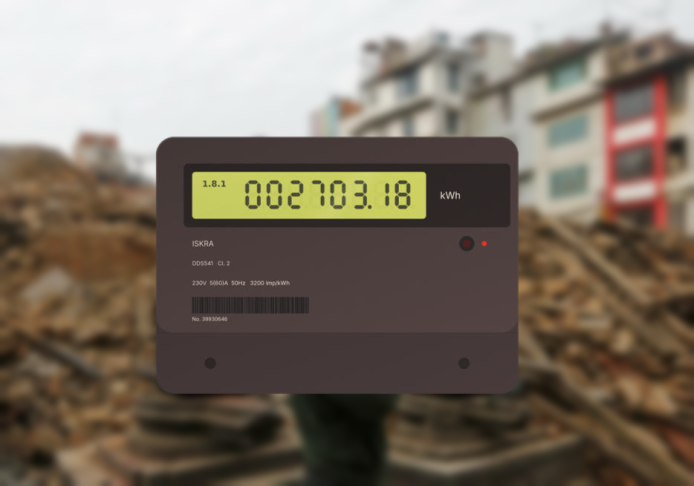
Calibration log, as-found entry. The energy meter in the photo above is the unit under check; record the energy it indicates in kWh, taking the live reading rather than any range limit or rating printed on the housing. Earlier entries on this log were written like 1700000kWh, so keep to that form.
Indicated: 2703.18kWh
